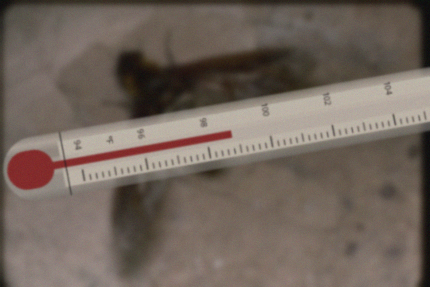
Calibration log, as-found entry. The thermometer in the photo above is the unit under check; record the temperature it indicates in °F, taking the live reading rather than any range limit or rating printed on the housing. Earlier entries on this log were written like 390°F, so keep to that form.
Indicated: 98.8°F
